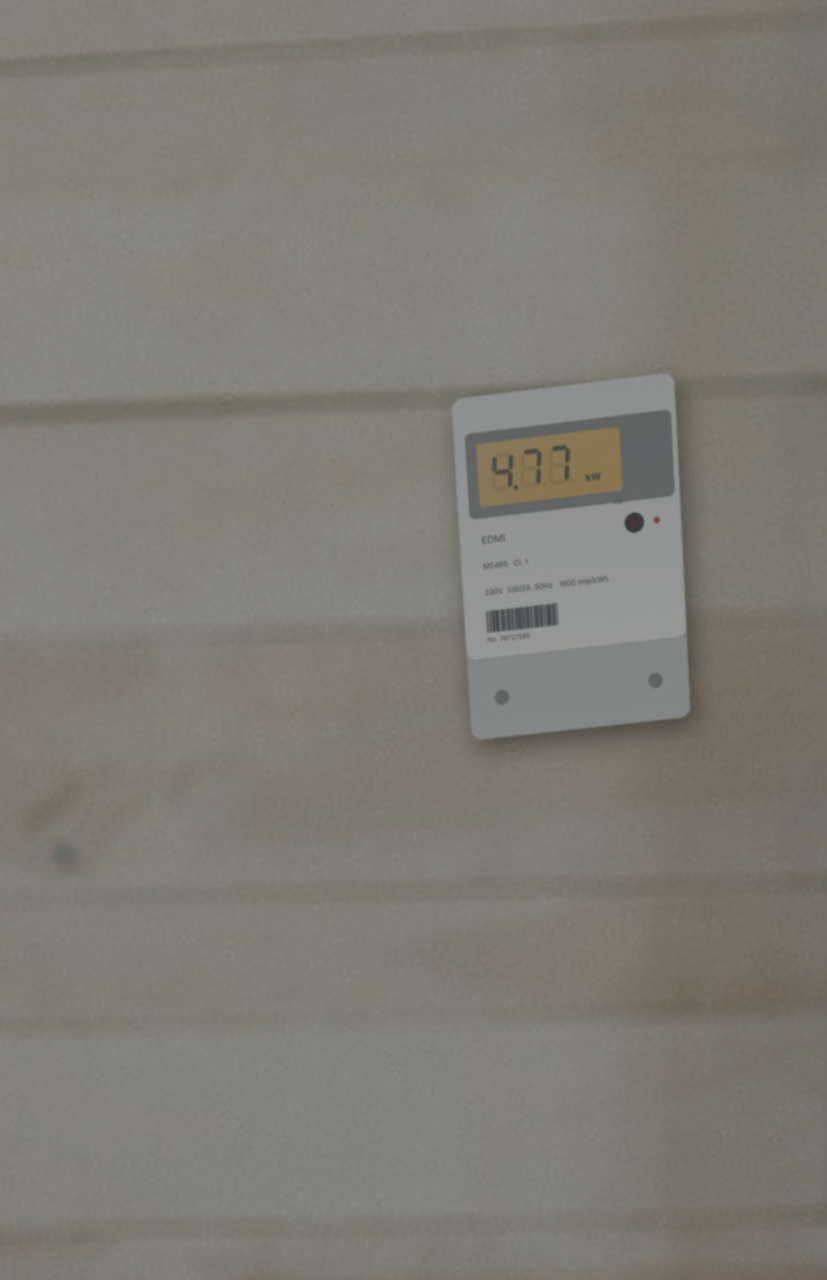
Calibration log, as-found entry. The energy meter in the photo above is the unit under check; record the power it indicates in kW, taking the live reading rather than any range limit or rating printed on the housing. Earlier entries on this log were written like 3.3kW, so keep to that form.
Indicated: 4.77kW
